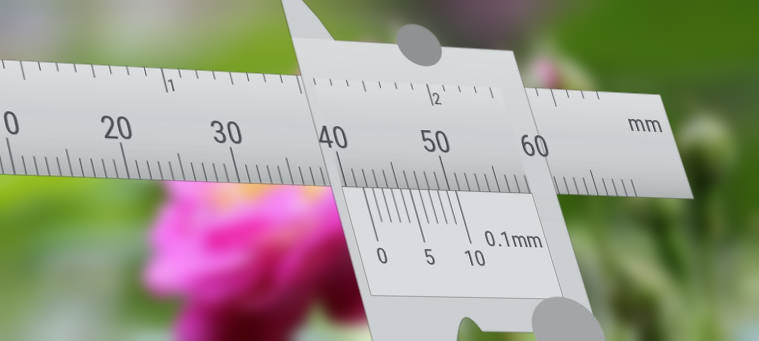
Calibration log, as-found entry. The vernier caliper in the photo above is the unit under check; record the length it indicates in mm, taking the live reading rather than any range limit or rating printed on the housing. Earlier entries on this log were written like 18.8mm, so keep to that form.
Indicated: 41.6mm
